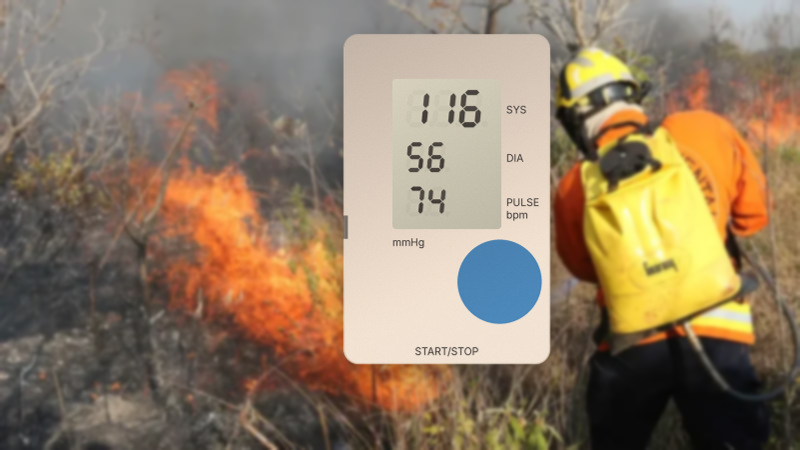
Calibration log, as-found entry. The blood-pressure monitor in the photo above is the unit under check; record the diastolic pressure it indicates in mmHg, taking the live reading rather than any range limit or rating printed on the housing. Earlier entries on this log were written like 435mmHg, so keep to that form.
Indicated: 56mmHg
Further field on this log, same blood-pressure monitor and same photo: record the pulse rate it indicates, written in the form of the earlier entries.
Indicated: 74bpm
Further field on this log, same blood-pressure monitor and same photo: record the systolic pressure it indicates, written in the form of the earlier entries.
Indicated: 116mmHg
